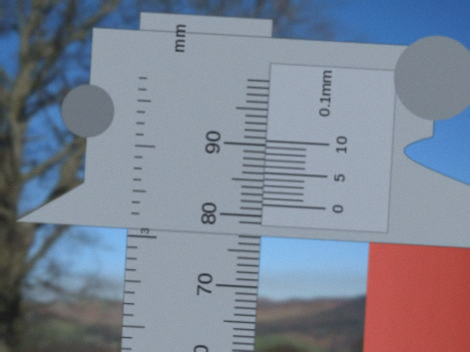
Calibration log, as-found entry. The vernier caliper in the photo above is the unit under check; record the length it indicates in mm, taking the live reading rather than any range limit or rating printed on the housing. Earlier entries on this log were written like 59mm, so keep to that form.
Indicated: 81.6mm
